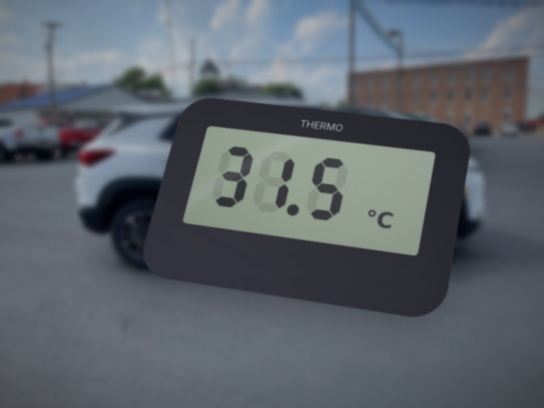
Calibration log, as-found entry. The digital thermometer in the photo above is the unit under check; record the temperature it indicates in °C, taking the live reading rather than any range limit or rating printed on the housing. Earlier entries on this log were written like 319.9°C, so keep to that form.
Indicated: 31.5°C
